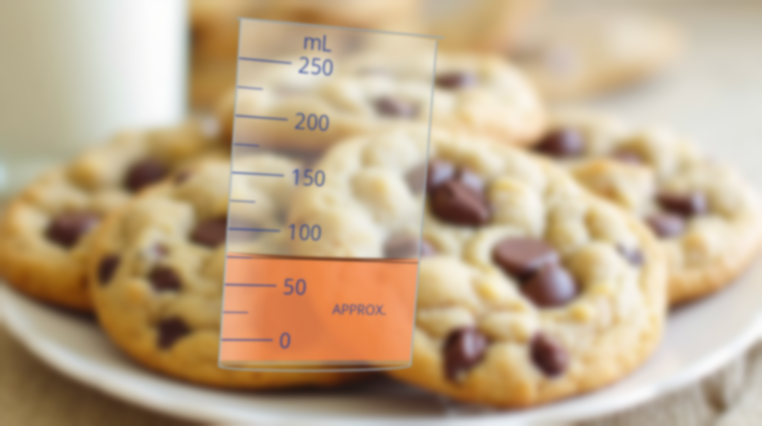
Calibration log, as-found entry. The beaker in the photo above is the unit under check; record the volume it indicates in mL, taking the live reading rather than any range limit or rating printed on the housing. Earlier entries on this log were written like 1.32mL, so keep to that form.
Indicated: 75mL
